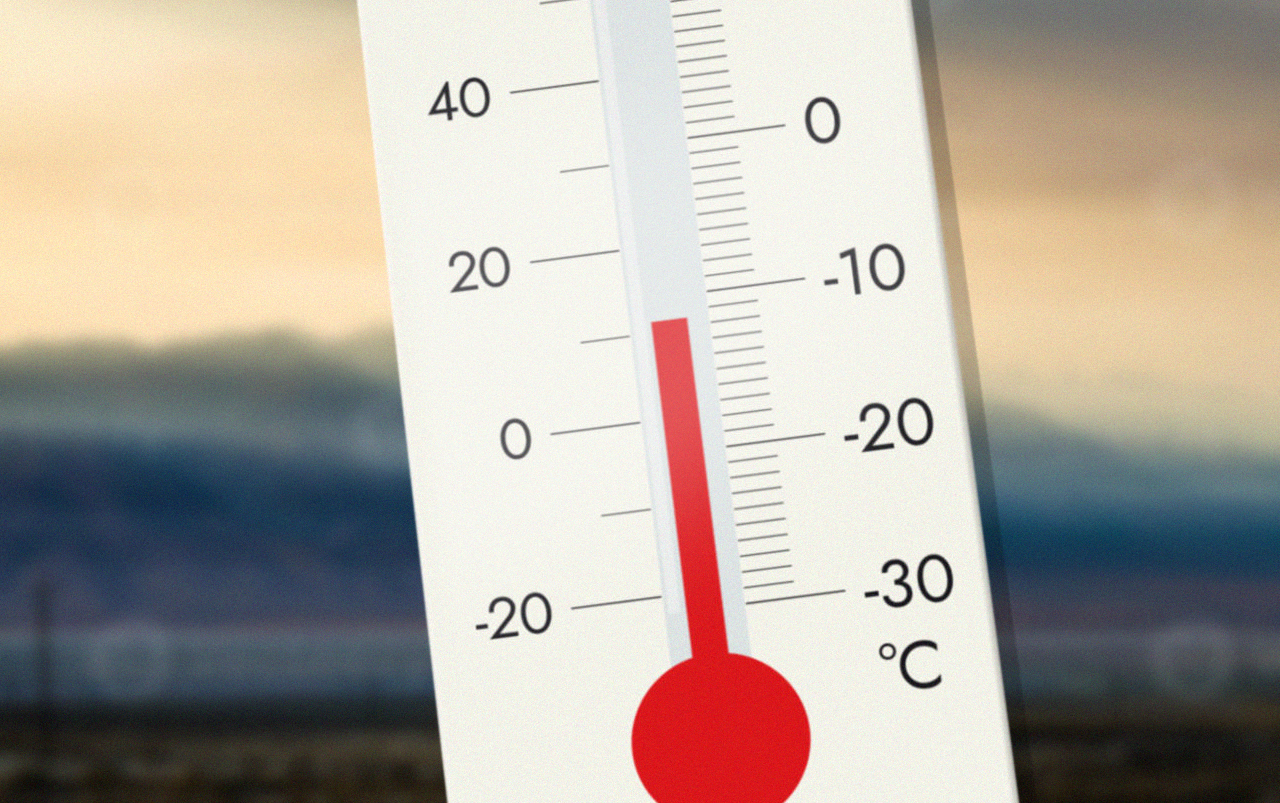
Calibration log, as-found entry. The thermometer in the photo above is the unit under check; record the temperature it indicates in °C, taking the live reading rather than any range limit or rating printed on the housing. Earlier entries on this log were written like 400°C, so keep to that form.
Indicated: -11.5°C
